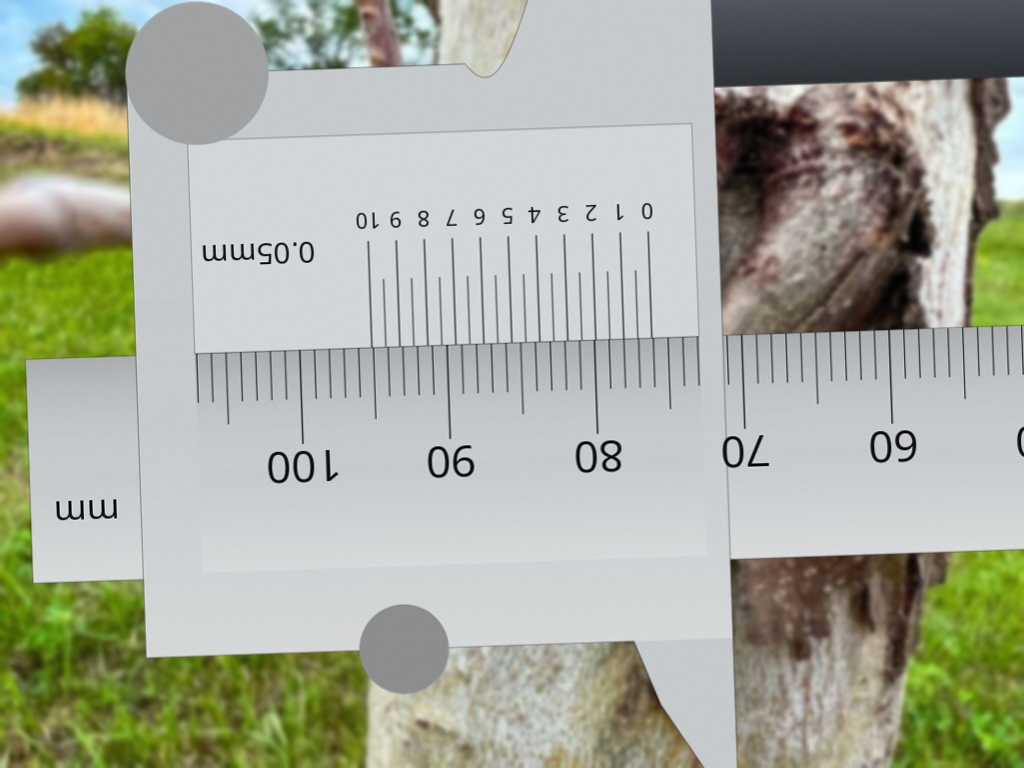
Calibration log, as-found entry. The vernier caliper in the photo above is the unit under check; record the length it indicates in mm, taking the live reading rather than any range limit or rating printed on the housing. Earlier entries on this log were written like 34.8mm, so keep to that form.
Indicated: 76.1mm
